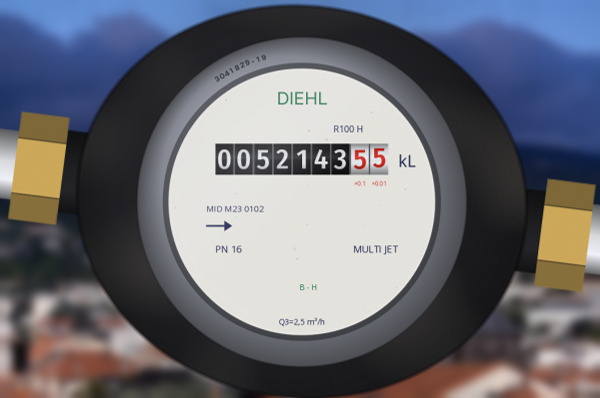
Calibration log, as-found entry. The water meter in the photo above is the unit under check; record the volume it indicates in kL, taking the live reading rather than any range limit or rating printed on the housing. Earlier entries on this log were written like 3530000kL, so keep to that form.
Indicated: 52143.55kL
